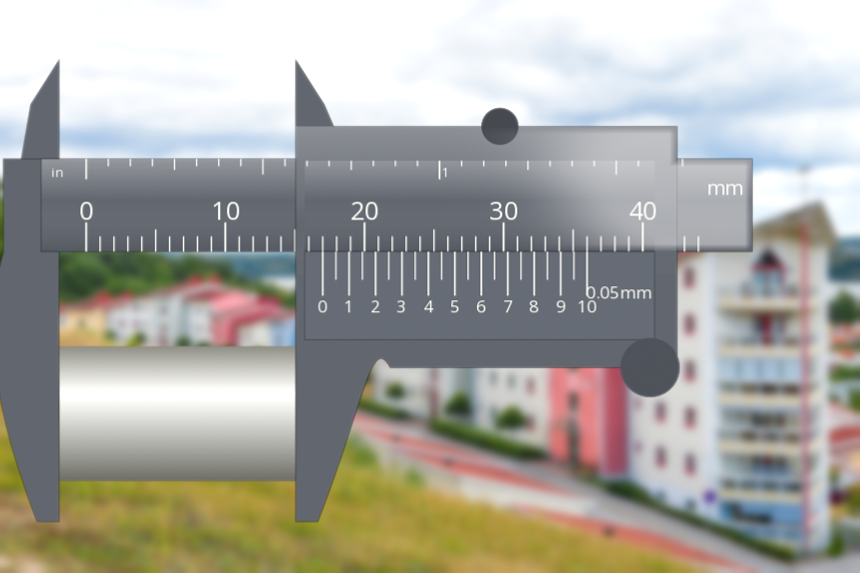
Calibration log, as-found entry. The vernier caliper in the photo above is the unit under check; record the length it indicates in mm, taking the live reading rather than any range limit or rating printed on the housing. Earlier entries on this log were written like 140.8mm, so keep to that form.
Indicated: 17.0mm
